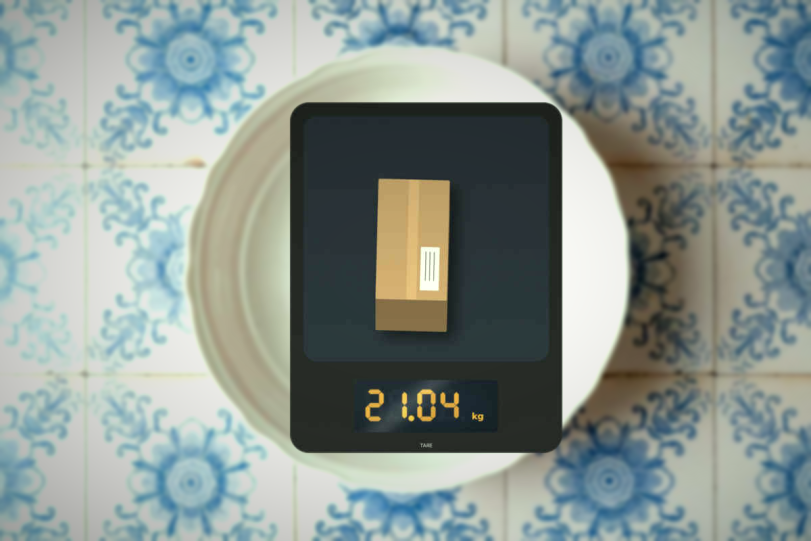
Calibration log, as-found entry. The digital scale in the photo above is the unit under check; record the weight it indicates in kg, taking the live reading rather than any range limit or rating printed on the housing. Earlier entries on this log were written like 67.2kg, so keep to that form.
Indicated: 21.04kg
